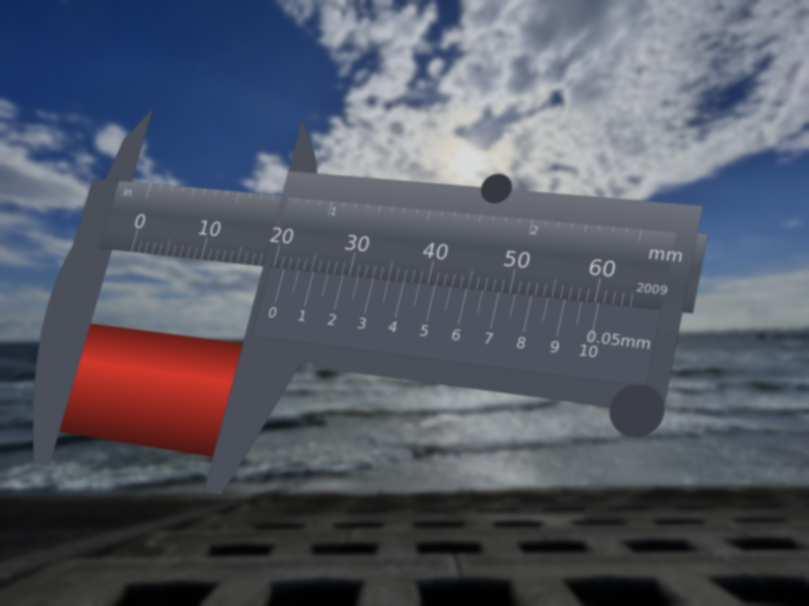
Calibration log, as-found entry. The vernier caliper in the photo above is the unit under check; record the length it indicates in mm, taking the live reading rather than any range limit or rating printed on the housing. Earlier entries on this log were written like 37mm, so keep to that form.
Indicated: 21.4mm
